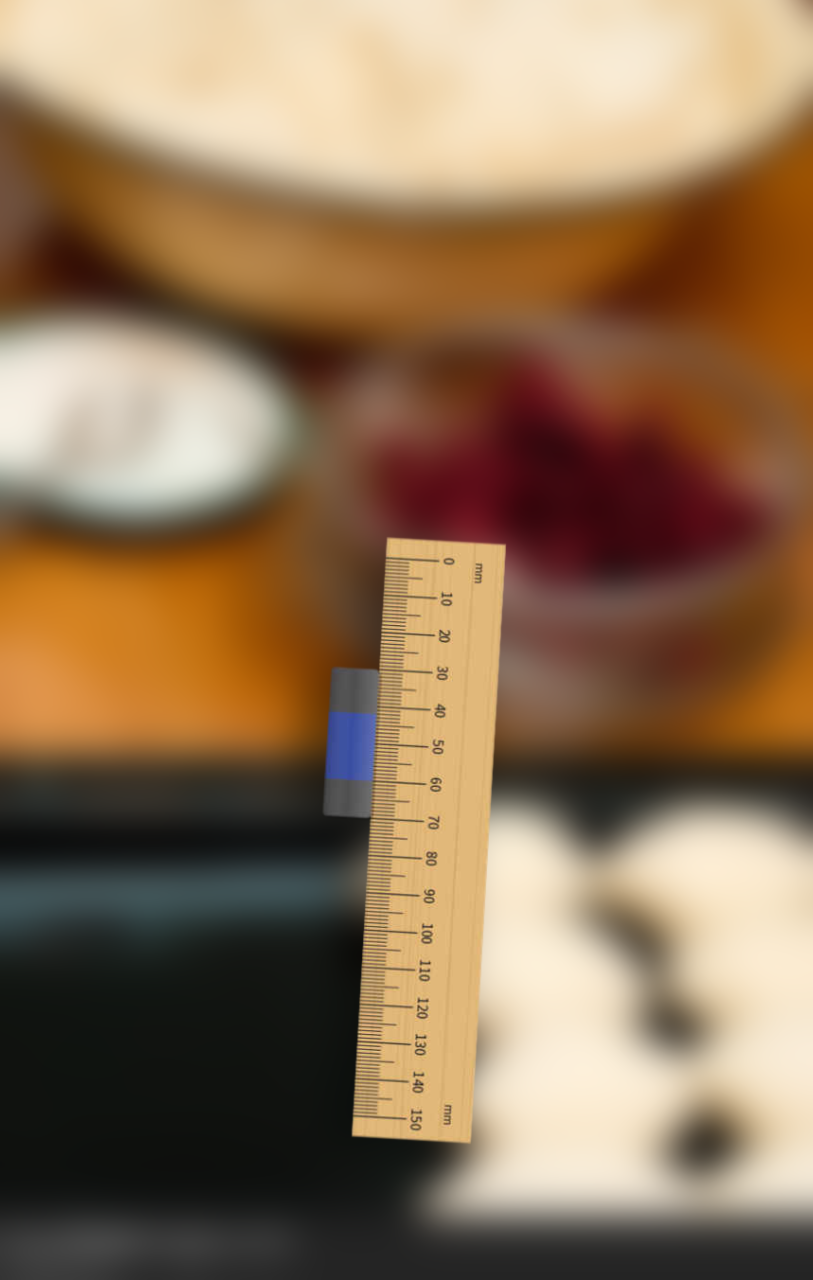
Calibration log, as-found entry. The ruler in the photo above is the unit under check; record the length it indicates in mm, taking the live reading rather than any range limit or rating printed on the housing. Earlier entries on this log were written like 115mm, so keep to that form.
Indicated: 40mm
